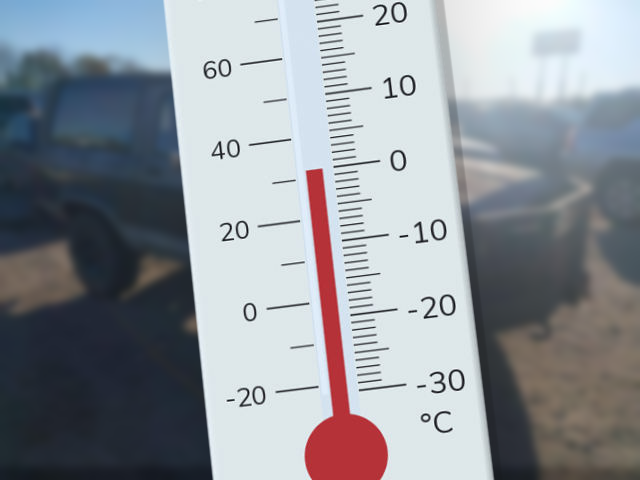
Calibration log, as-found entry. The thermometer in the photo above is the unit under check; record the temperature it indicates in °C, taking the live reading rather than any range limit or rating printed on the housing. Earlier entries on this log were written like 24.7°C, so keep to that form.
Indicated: 0°C
